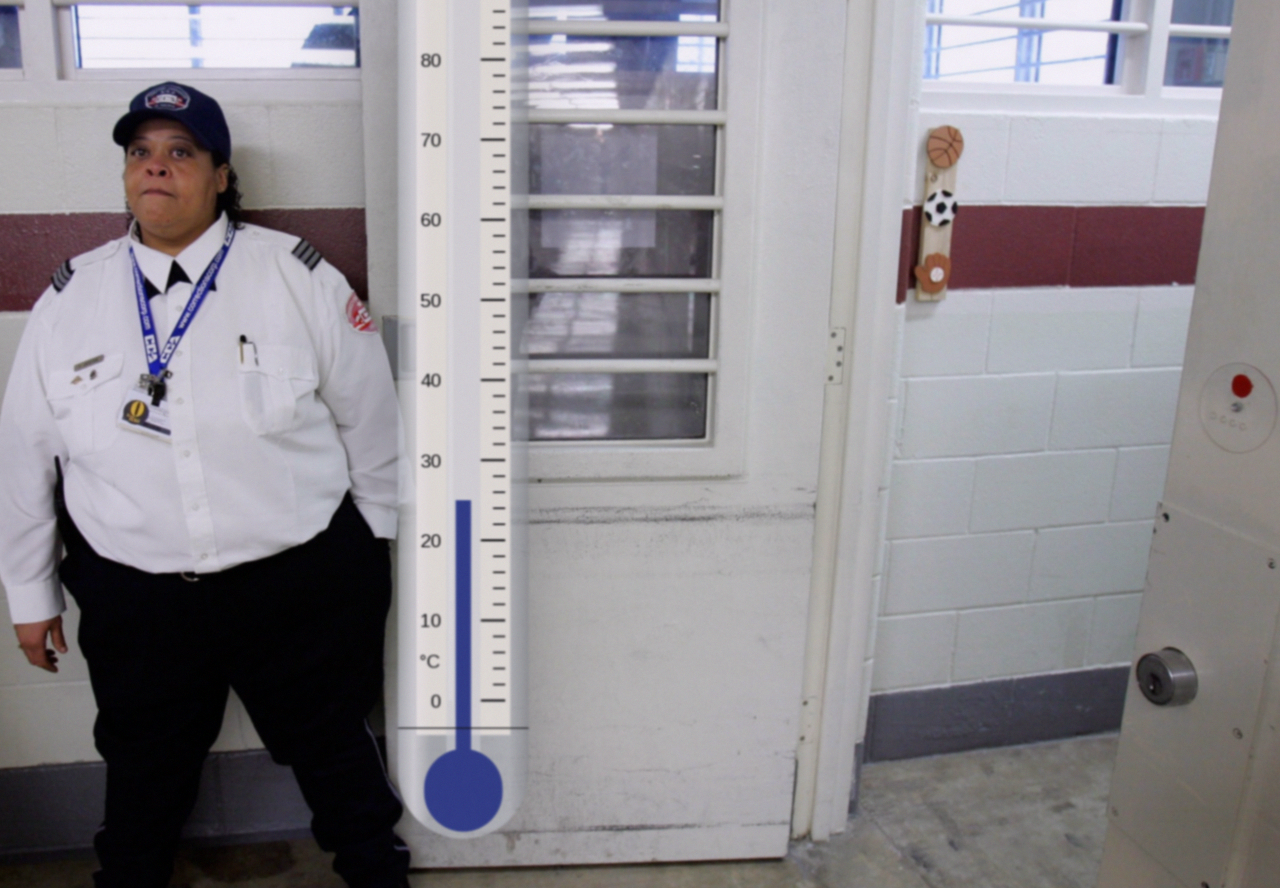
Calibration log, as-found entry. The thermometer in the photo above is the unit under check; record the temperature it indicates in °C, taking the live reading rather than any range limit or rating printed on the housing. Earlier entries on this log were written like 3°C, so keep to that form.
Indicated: 25°C
